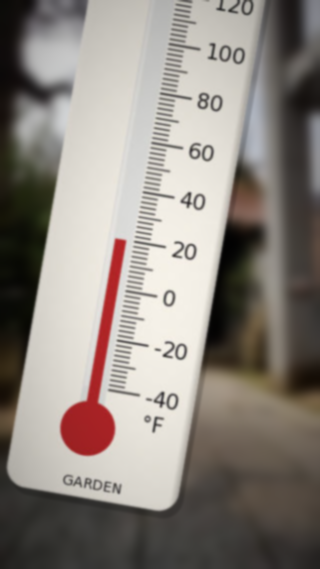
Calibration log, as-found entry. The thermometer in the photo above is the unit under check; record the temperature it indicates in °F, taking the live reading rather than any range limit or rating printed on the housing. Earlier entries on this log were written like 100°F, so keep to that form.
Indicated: 20°F
